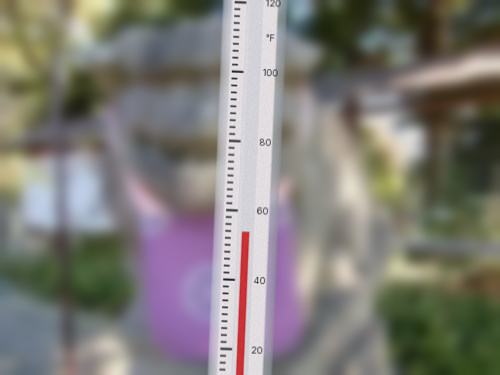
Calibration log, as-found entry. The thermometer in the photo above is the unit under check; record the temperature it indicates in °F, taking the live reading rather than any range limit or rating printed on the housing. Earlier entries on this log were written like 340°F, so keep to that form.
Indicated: 54°F
